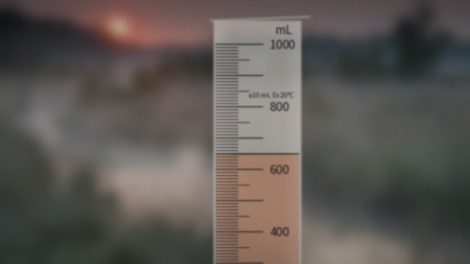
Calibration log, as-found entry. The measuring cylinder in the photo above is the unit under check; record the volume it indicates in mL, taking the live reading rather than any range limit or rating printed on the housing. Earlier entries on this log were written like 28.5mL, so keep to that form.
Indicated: 650mL
